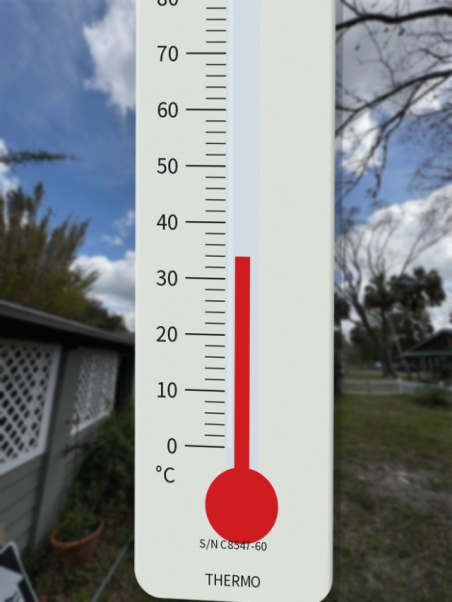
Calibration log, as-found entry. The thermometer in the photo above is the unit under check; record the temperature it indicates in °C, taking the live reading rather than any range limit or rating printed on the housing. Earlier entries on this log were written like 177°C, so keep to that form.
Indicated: 34°C
